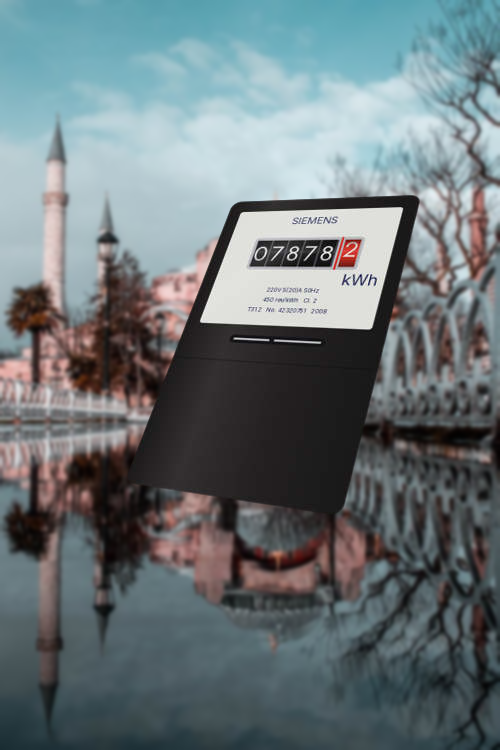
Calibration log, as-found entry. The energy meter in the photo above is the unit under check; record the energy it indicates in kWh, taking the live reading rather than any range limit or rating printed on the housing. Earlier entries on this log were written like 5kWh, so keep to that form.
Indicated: 7878.2kWh
